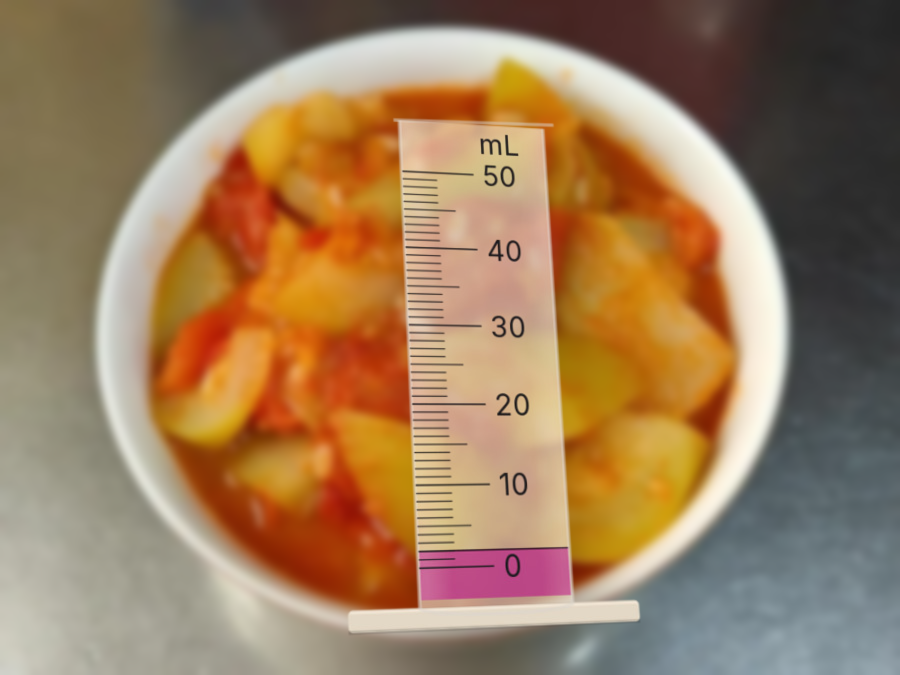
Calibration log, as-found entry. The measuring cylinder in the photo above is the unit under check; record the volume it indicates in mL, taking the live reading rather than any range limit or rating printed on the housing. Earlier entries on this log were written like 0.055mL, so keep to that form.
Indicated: 2mL
